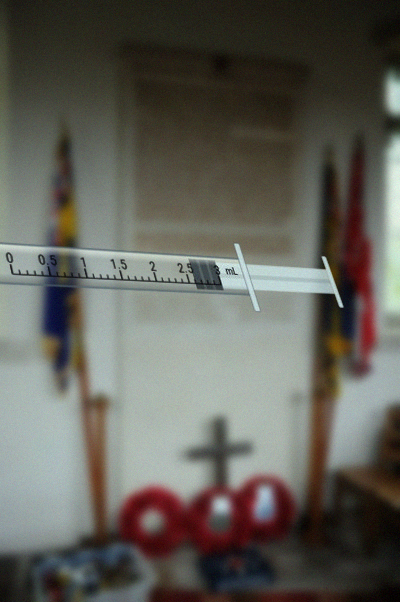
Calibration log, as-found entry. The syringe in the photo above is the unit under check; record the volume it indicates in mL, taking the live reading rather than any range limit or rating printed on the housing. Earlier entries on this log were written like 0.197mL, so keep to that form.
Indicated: 2.6mL
